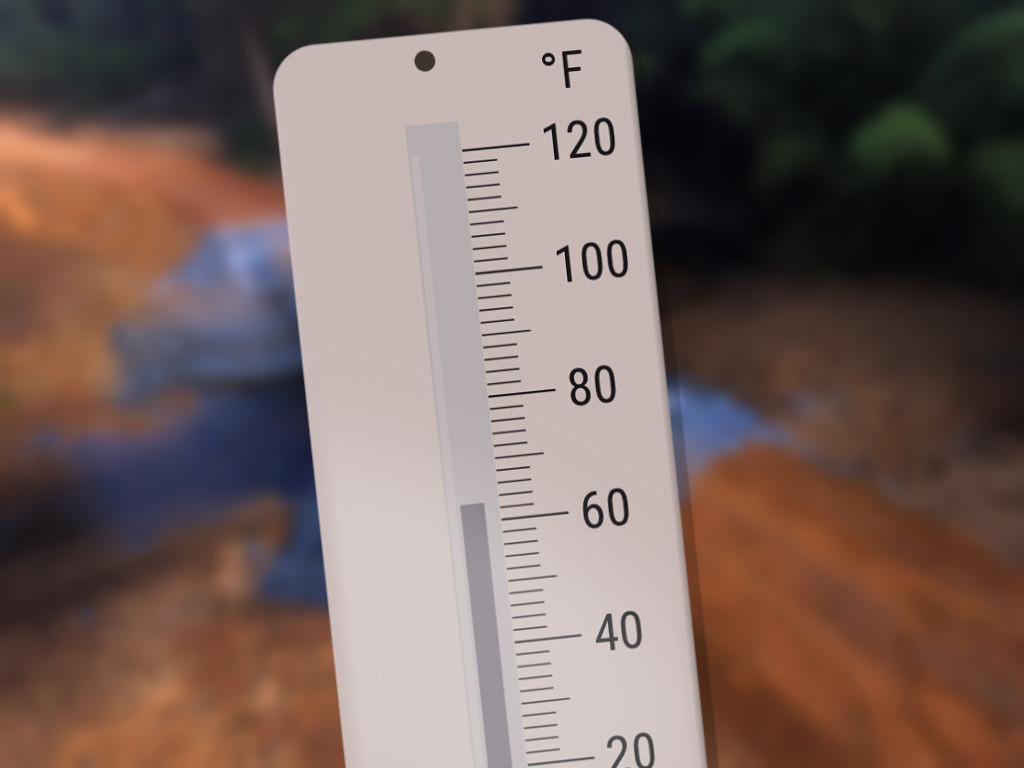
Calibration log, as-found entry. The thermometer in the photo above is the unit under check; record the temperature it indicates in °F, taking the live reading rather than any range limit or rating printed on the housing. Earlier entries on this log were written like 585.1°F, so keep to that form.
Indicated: 63°F
